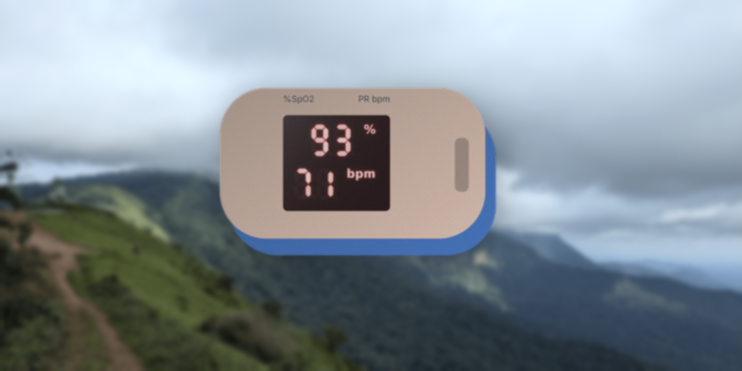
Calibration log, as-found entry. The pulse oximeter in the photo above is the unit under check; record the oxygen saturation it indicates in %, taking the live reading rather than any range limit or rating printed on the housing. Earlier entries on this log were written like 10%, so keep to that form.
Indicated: 93%
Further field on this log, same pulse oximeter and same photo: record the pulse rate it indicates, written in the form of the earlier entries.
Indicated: 71bpm
